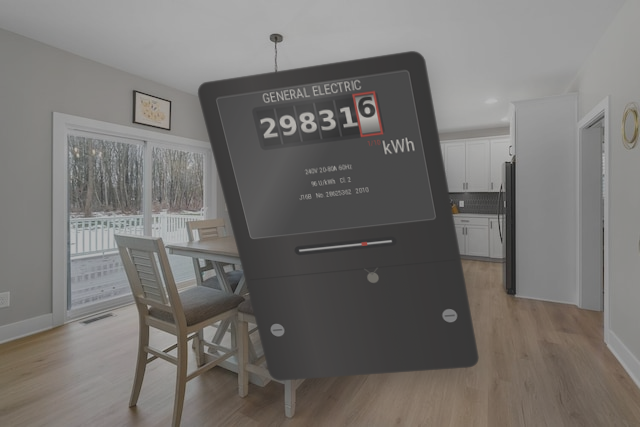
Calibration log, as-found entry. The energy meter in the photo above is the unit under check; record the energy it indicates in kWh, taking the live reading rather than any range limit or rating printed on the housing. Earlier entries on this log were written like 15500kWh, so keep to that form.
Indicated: 29831.6kWh
